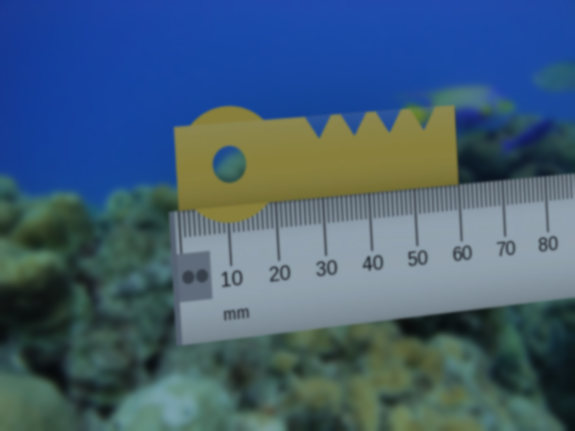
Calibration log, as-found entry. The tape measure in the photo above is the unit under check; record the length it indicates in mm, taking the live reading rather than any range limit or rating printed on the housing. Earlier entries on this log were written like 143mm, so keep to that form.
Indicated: 60mm
